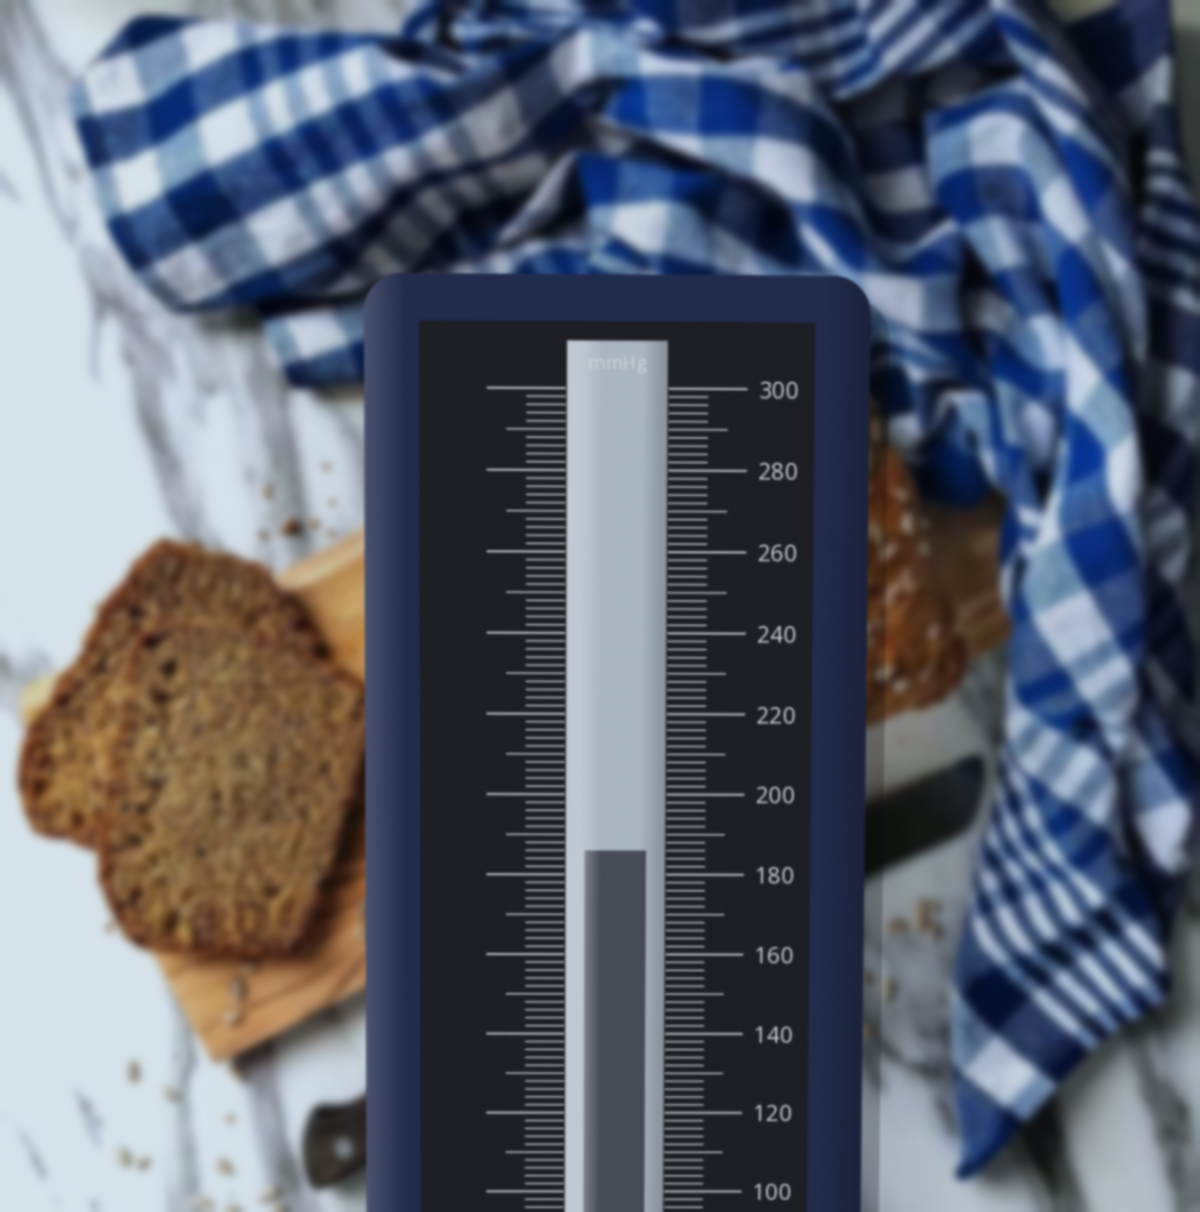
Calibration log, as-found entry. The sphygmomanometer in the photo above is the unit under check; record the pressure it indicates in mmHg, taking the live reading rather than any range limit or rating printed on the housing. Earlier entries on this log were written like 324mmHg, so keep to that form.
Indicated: 186mmHg
